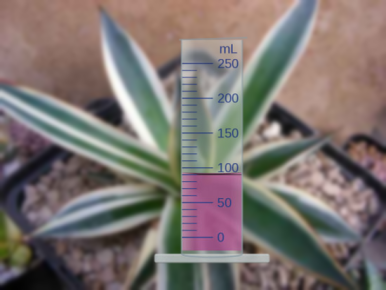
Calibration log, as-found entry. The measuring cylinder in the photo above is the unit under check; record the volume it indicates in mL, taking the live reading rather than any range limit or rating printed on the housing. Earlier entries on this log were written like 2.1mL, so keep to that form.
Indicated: 90mL
